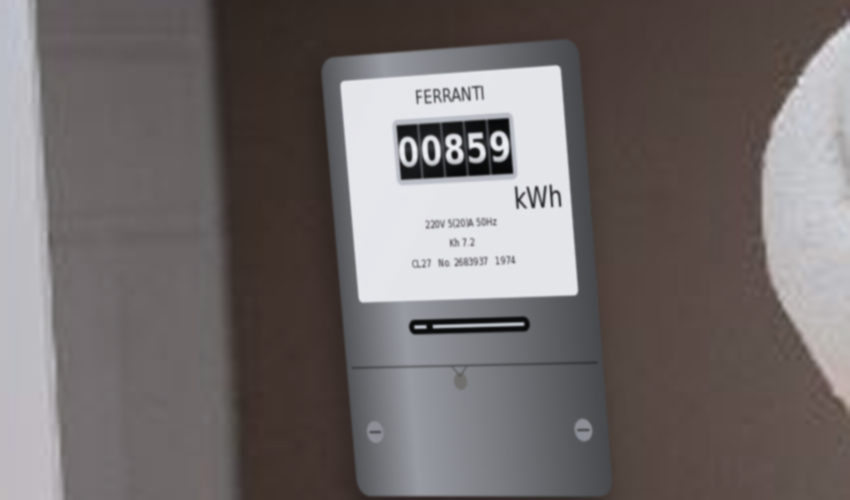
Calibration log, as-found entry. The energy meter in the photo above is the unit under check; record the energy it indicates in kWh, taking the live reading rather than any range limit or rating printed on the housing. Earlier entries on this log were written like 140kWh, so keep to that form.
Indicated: 859kWh
